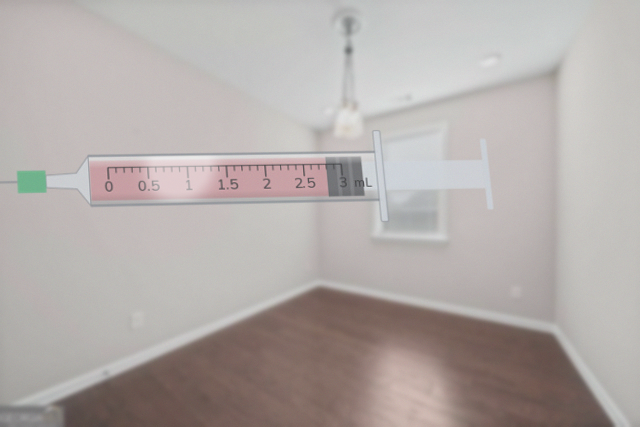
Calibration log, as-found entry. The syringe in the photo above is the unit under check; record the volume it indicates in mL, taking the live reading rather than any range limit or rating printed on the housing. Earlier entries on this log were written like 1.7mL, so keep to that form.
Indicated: 2.8mL
